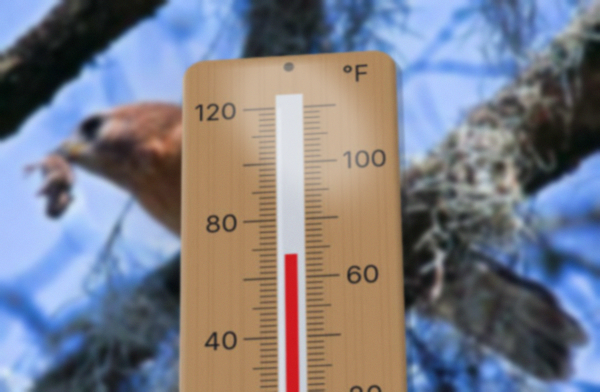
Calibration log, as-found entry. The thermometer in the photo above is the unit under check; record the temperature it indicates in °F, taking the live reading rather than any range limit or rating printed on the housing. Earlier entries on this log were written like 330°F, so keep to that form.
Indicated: 68°F
